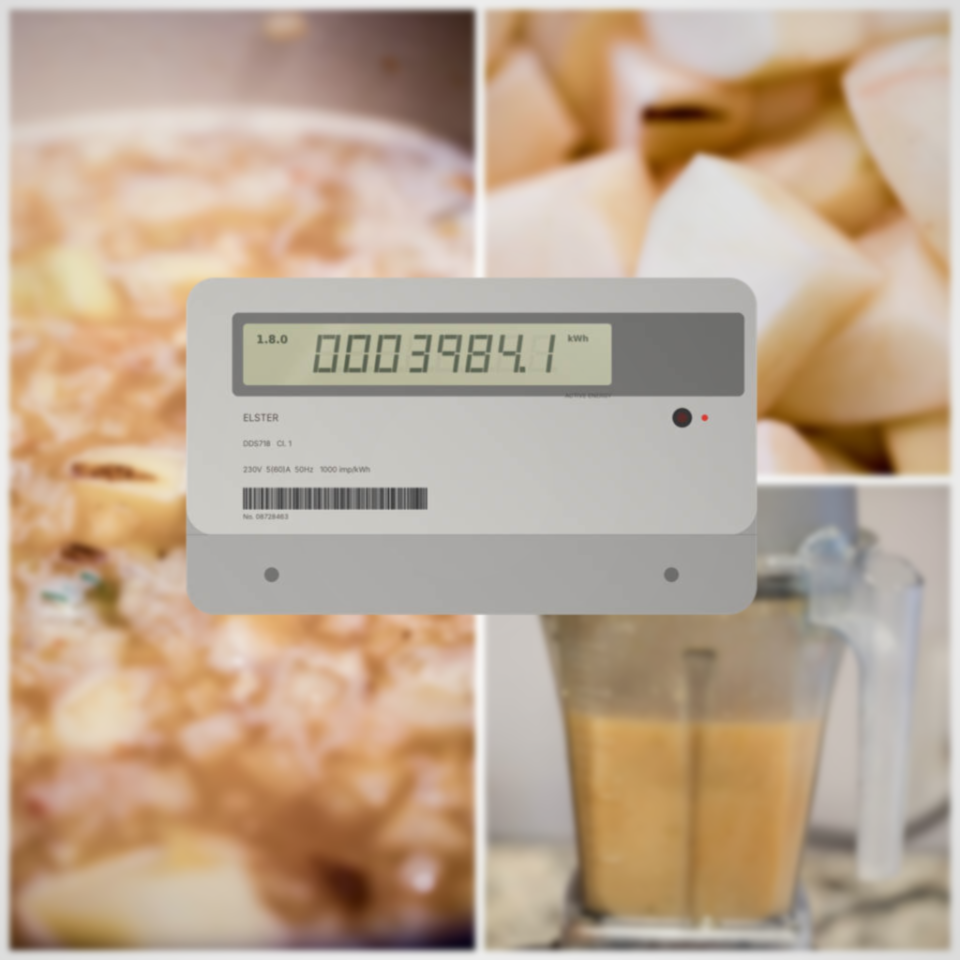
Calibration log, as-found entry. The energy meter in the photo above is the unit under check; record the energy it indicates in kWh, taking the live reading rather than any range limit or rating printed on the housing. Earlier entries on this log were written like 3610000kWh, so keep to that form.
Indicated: 3984.1kWh
